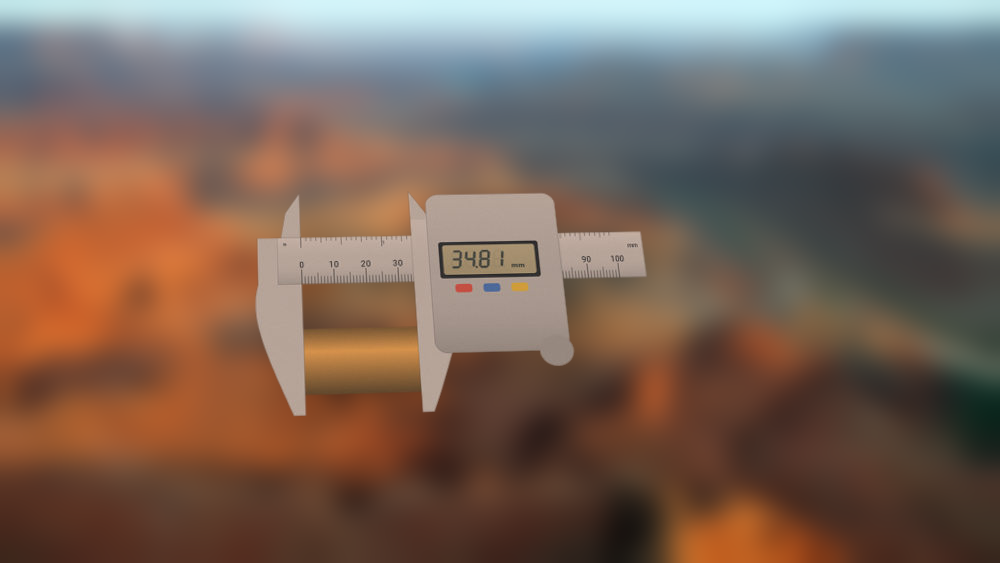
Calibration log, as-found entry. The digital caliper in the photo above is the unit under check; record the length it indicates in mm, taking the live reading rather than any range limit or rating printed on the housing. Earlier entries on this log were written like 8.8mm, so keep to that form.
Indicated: 34.81mm
